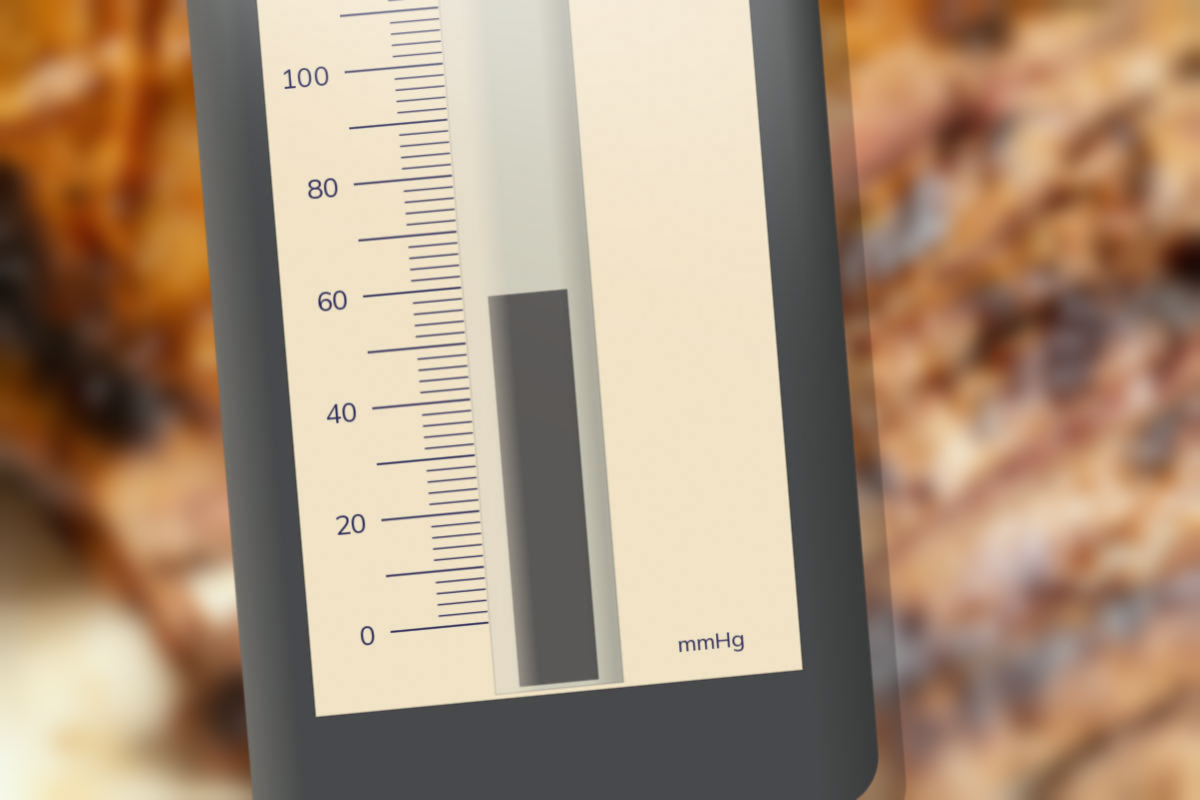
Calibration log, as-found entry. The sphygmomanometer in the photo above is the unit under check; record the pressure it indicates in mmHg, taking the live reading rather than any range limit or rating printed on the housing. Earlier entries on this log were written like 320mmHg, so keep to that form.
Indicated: 58mmHg
